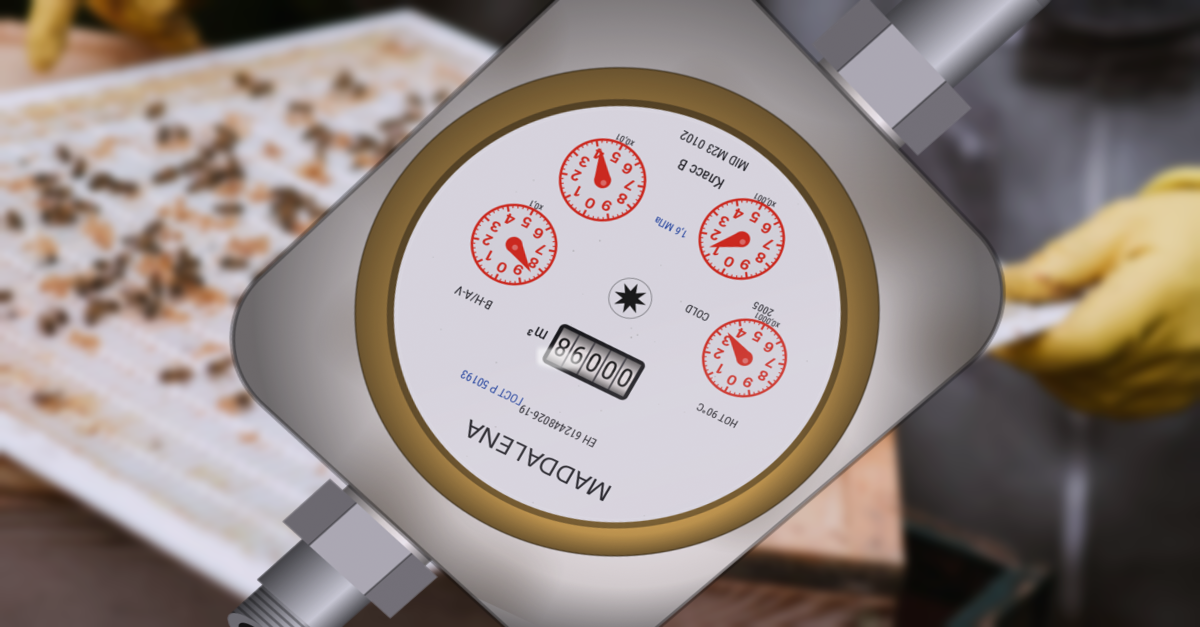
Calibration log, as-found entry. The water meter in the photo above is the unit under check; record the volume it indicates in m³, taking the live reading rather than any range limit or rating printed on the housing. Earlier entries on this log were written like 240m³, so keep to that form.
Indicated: 98.8413m³
